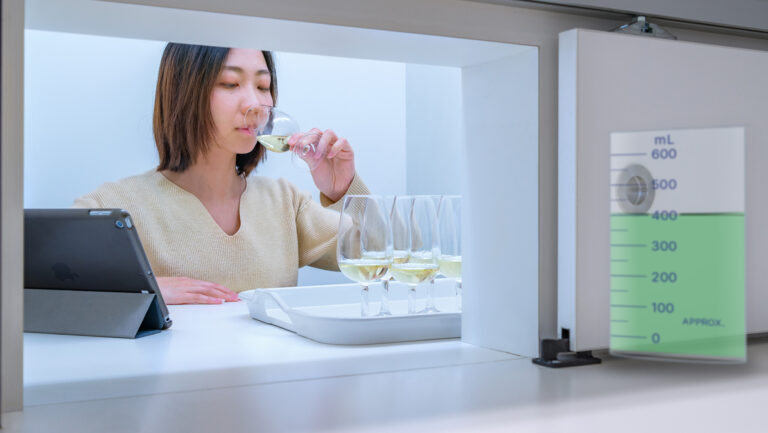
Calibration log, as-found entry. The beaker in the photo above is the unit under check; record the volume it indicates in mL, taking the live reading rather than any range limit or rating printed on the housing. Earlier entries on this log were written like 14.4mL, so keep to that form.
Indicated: 400mL
